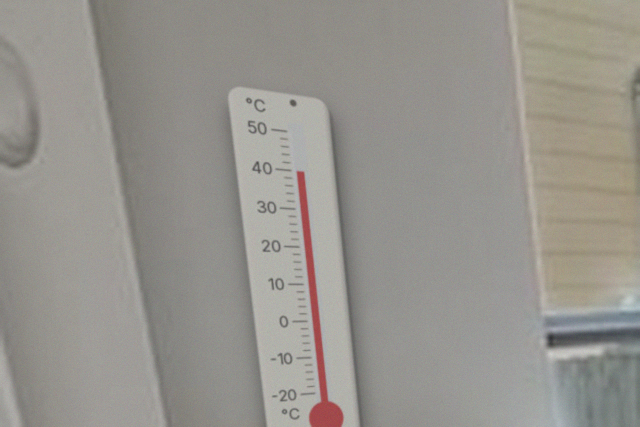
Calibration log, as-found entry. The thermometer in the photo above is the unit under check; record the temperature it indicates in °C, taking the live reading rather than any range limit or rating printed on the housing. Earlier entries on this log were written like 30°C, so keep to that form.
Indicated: 40°C
